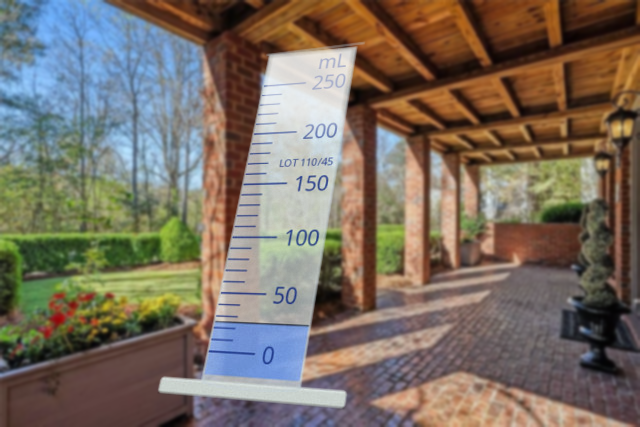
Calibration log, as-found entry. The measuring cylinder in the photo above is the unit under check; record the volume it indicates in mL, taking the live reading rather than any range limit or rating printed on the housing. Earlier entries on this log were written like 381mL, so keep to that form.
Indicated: 25mL
